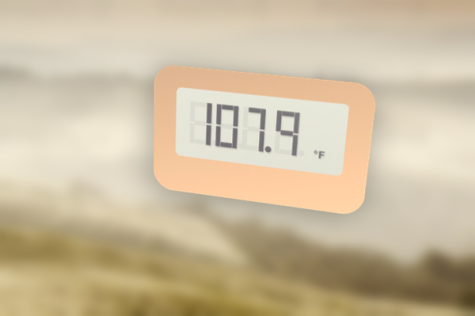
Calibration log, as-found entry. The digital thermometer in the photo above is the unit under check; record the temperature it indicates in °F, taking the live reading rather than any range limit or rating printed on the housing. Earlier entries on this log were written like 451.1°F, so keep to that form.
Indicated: 107.9°F
